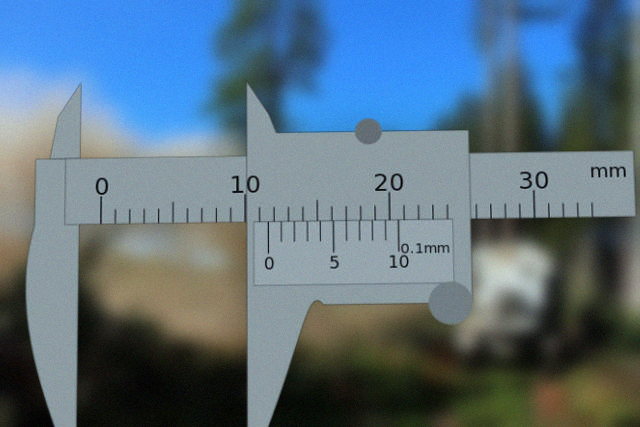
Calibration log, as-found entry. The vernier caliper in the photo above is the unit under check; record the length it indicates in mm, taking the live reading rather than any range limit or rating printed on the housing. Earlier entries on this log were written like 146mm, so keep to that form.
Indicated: 11.6mm
